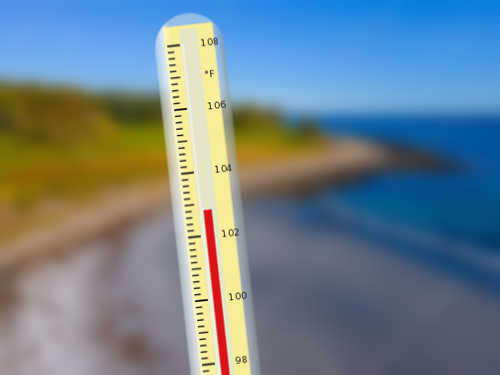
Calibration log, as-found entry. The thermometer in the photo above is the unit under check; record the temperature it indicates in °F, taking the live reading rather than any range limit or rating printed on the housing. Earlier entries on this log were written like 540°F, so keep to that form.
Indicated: 102.8°F
